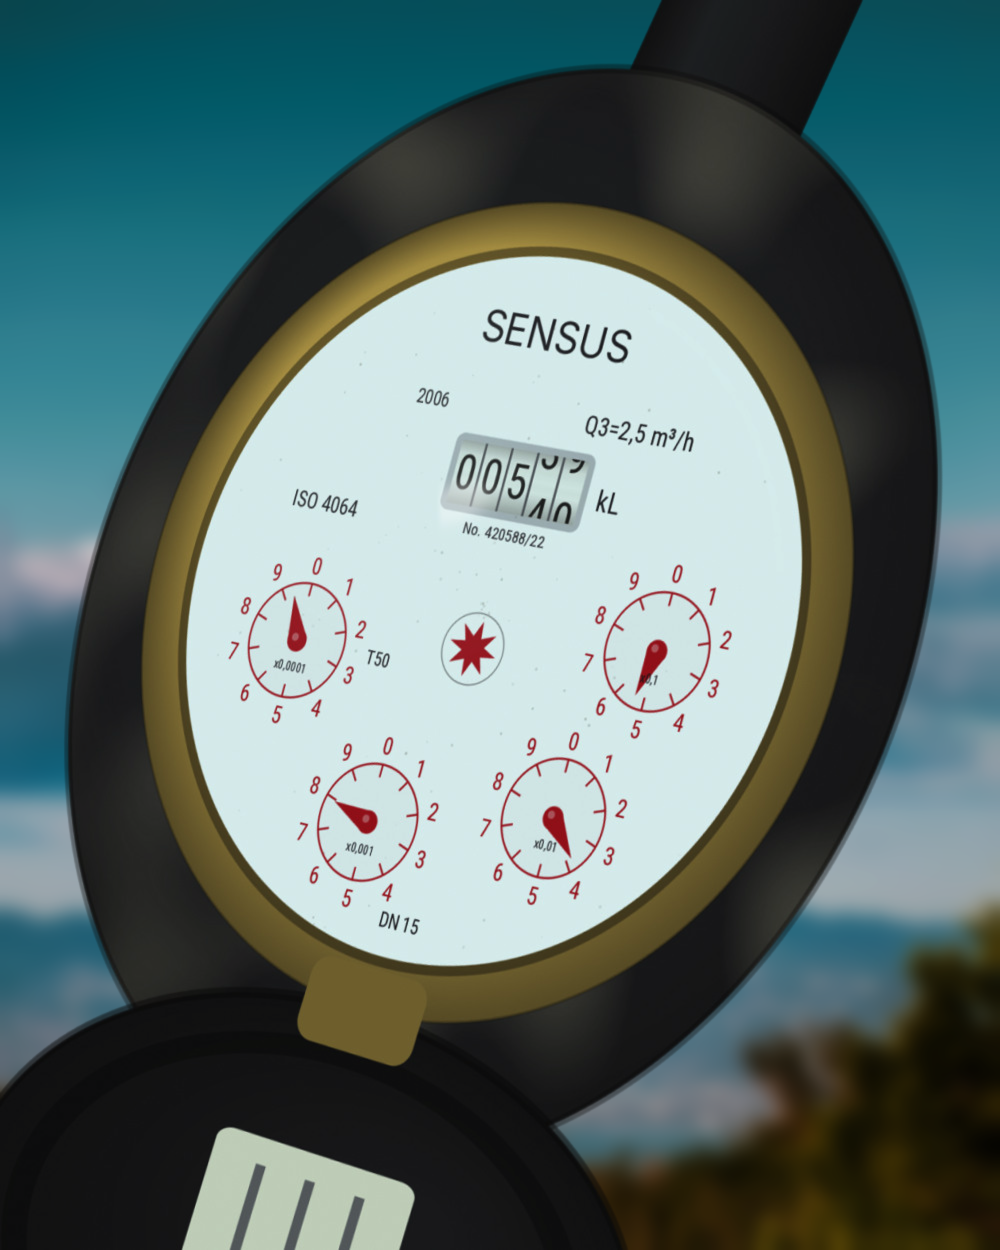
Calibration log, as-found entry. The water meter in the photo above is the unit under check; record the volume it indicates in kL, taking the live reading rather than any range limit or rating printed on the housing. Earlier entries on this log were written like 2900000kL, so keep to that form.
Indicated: 539.5379kL
